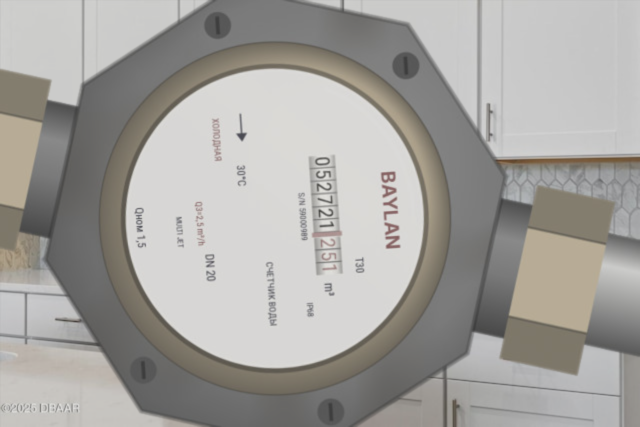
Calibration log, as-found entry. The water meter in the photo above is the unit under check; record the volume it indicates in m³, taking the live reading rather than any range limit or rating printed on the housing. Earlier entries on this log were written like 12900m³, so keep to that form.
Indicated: 52721.251m³
